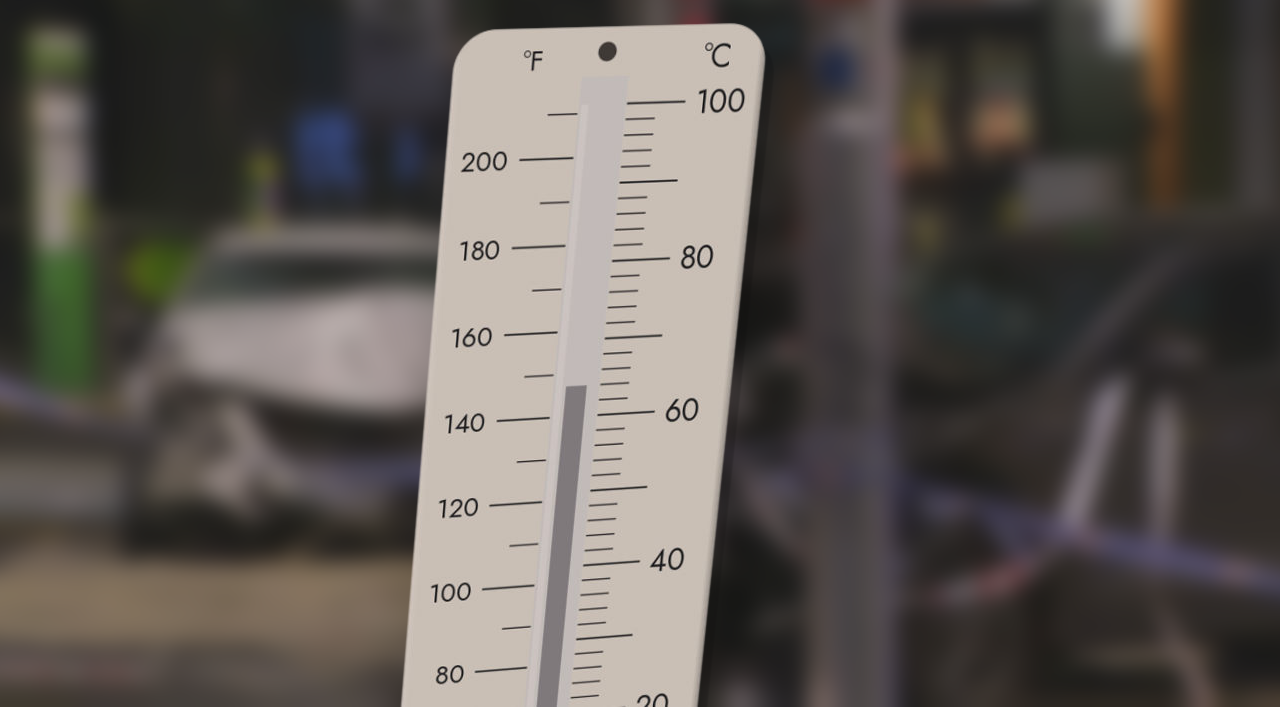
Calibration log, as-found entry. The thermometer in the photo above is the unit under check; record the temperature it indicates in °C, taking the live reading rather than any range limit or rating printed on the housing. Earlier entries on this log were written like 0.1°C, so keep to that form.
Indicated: 64°C
